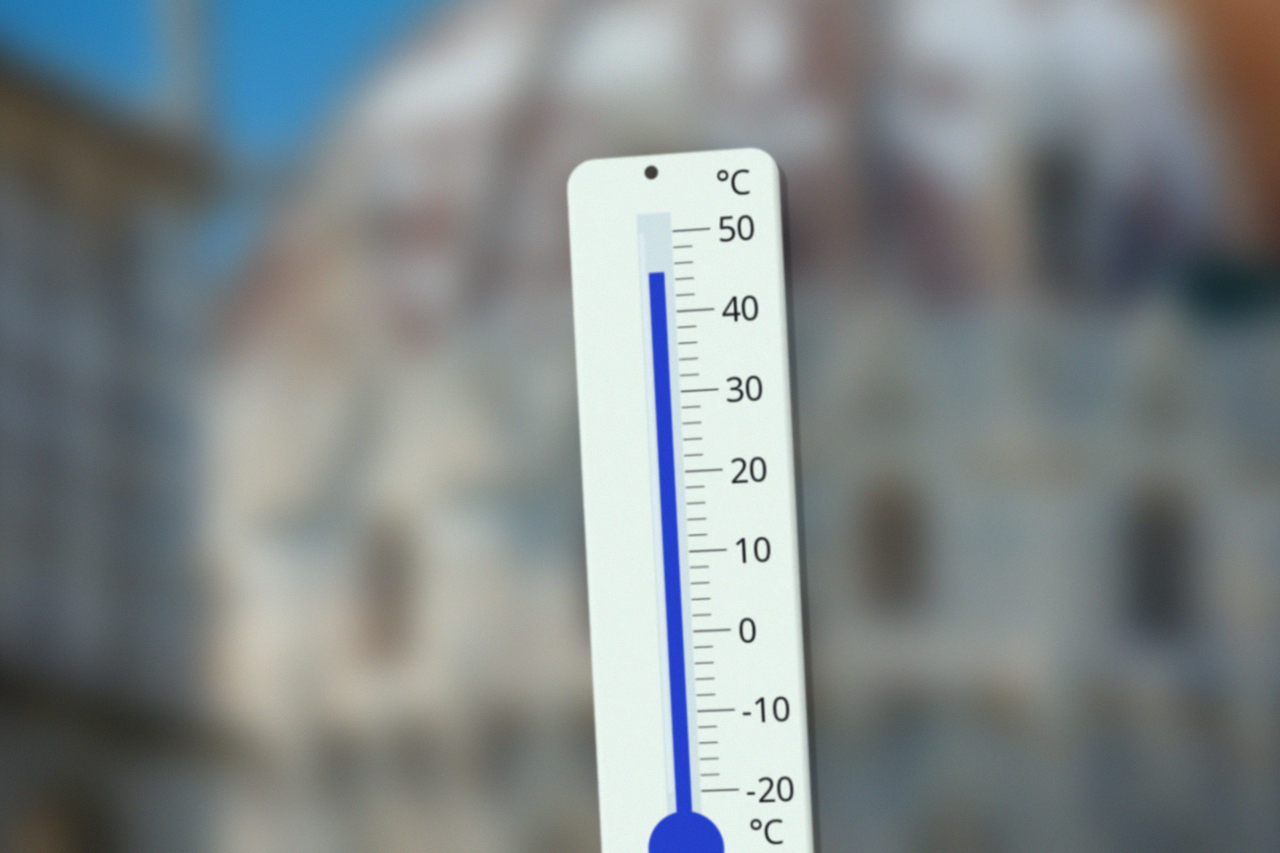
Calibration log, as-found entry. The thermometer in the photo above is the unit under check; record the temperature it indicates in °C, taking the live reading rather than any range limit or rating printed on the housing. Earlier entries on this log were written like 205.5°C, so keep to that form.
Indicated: 45°C
